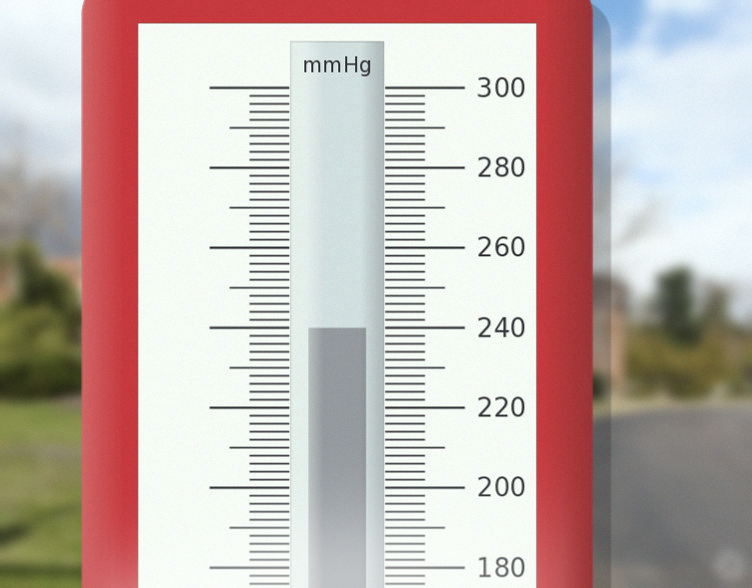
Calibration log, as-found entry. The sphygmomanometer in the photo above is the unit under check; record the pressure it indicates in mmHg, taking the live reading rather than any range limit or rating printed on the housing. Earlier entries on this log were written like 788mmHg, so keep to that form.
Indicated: 240mmHg
